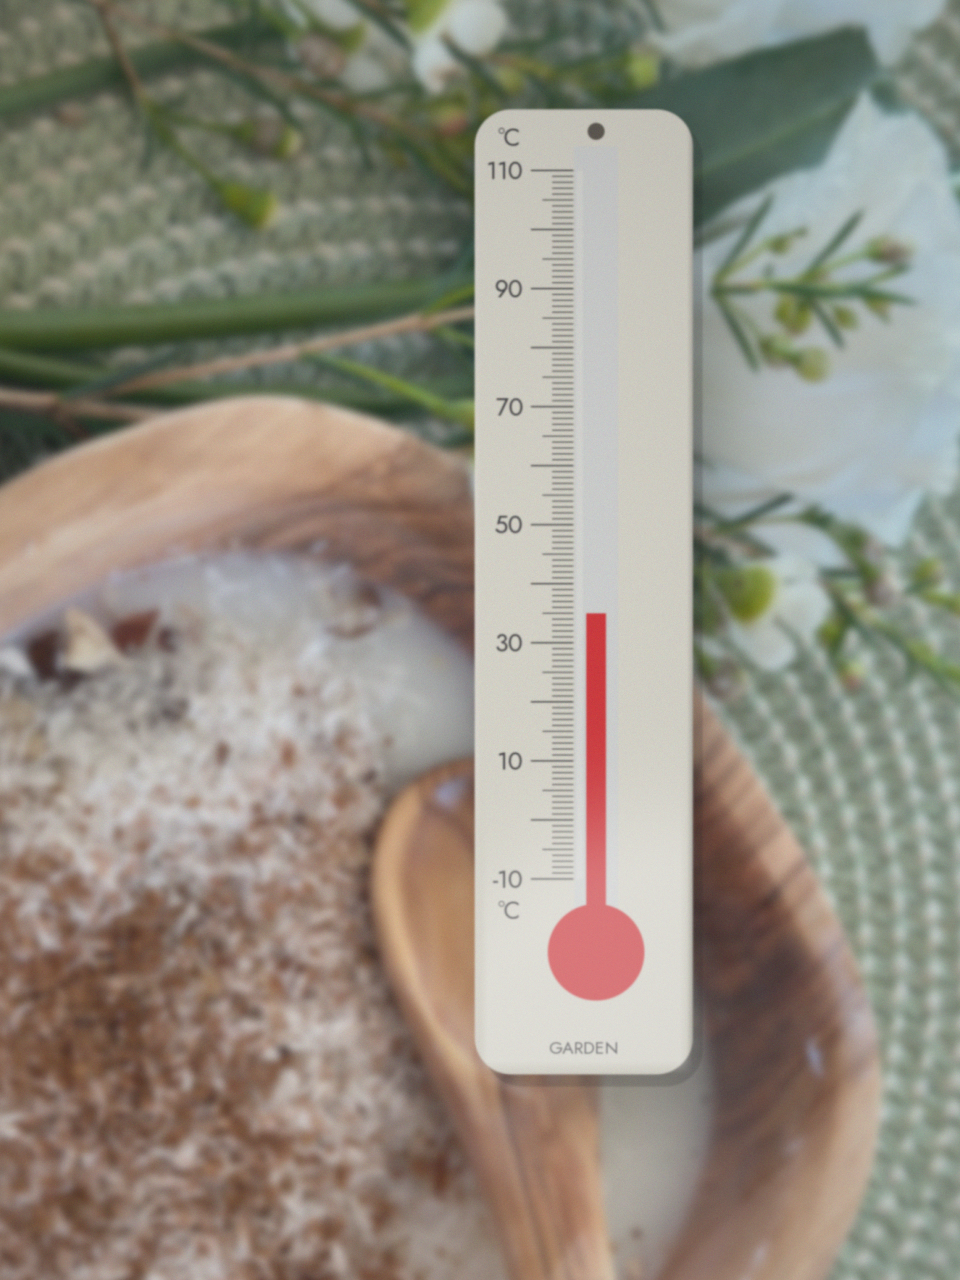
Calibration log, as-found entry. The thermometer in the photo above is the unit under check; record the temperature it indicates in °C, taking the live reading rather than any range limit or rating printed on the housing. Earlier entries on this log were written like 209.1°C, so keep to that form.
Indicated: 35°C
